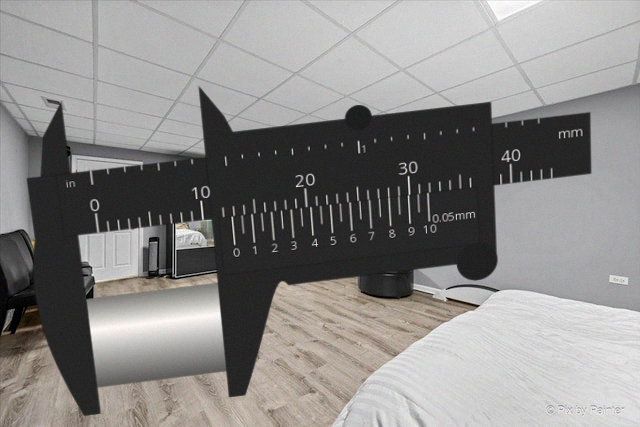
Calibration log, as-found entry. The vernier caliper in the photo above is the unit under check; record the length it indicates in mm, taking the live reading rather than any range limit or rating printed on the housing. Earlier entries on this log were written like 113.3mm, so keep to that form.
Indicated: 12.8mm
